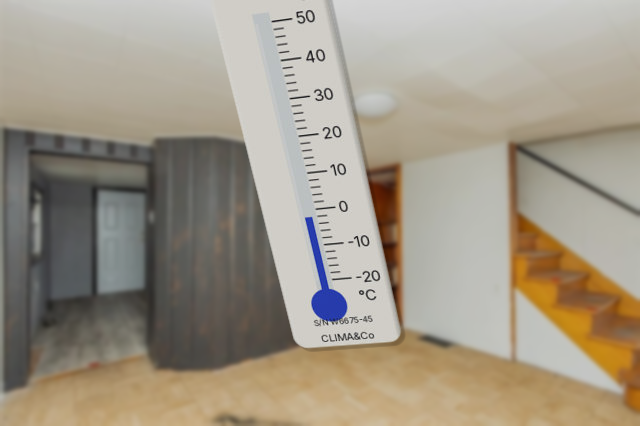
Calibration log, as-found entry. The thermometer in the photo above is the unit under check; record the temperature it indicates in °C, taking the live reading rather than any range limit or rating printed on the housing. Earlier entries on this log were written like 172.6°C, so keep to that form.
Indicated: -2°C
